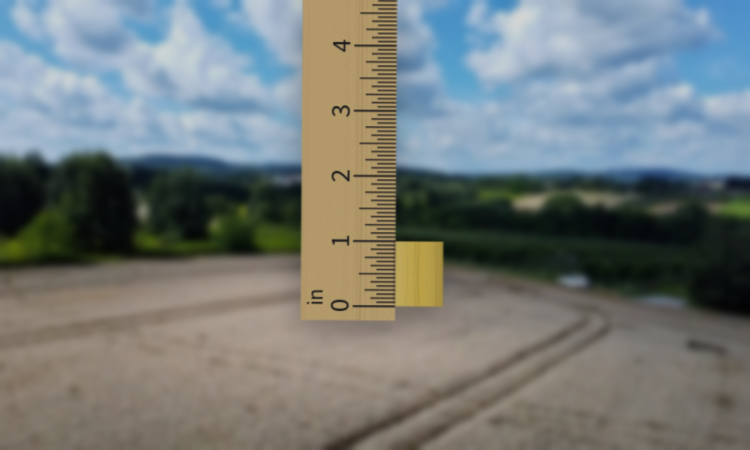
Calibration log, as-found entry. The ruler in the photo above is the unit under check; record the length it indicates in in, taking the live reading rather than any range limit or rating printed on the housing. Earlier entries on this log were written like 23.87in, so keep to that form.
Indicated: 1in
